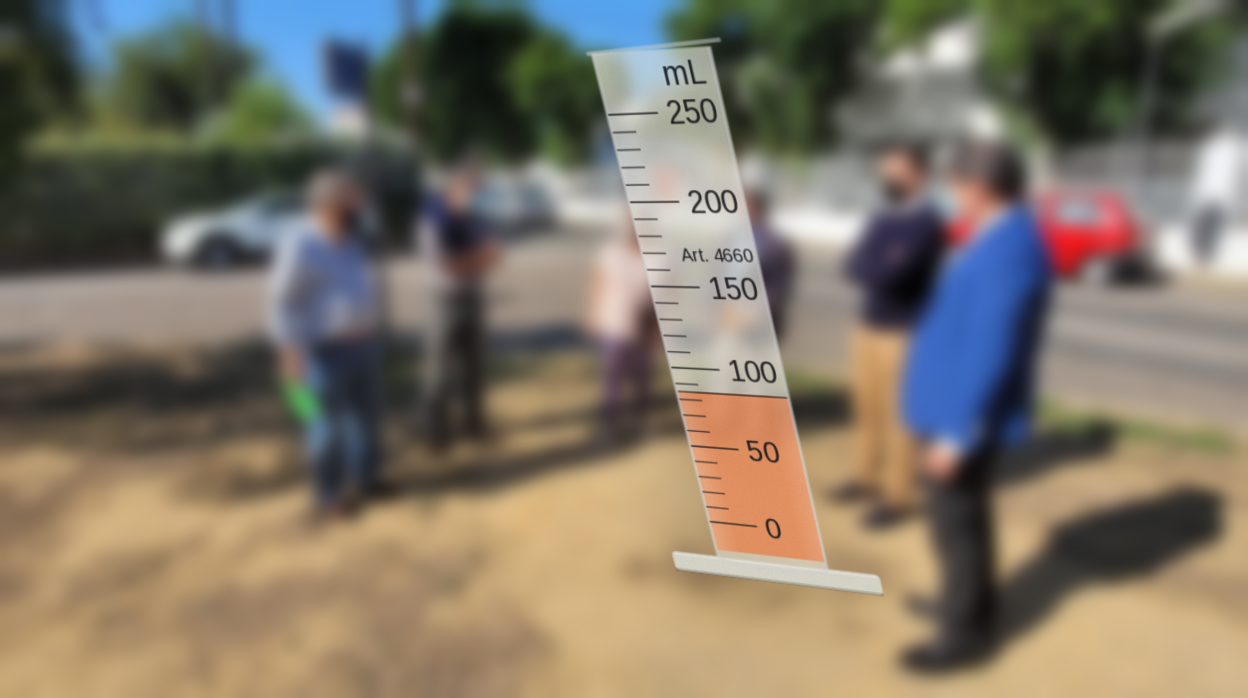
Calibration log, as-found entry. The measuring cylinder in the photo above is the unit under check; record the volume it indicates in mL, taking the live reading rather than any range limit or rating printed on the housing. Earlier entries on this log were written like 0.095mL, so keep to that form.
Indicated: 85mL
